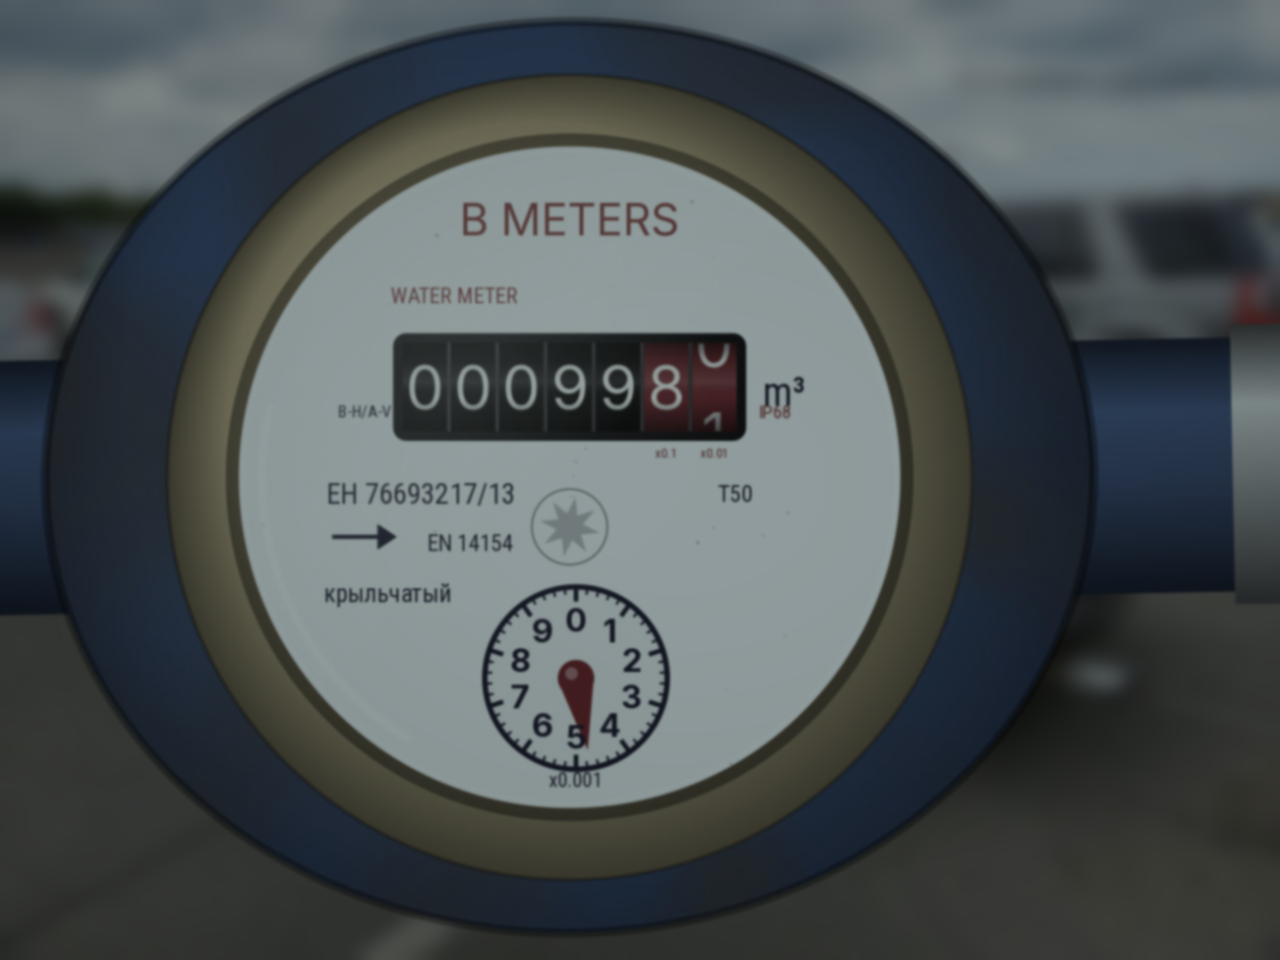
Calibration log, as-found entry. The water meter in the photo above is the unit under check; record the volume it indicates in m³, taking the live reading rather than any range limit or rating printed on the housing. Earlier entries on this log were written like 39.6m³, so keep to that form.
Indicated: 99.804m³
